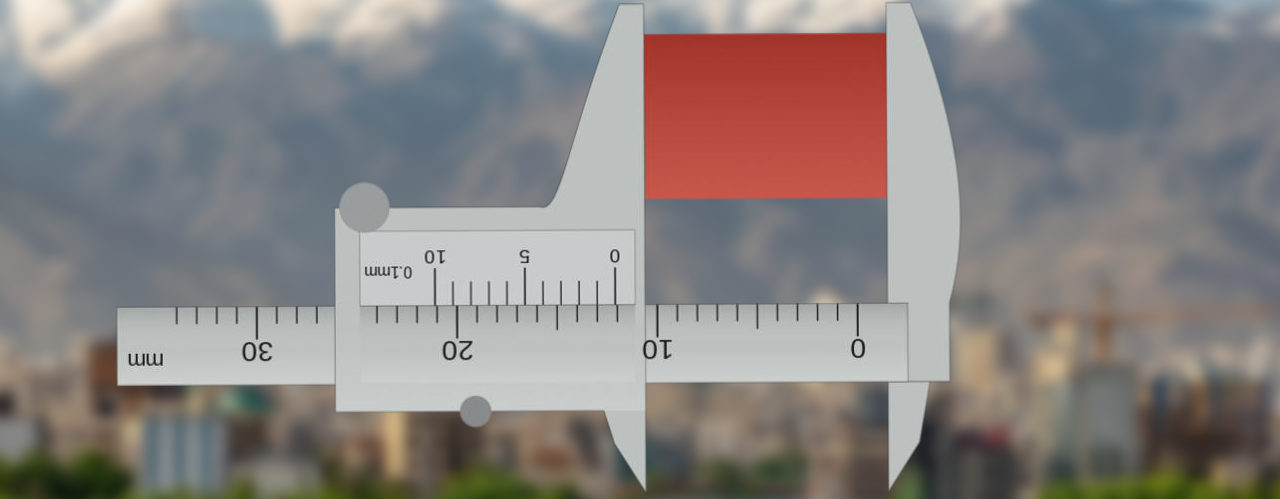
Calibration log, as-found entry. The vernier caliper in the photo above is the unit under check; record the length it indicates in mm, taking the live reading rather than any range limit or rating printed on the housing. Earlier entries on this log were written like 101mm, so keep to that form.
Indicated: 12.1mm
